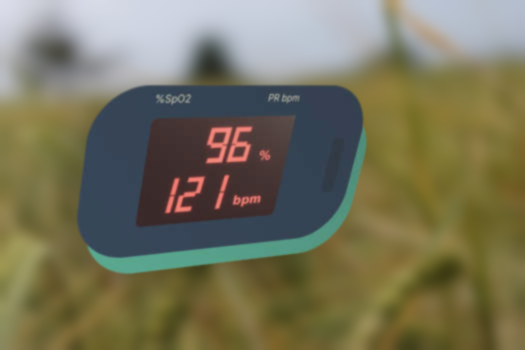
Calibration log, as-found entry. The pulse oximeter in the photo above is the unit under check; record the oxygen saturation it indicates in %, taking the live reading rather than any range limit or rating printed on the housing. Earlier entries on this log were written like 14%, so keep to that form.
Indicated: 96%
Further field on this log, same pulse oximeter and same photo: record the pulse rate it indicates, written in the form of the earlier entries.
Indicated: 121bpm
